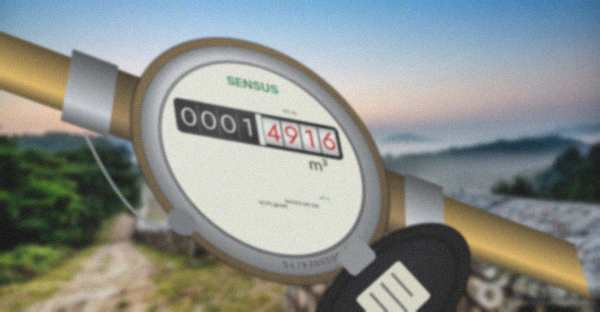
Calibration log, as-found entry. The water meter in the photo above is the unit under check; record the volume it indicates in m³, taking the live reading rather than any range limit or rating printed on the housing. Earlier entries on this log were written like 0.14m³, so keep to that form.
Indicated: 1.4916m³
